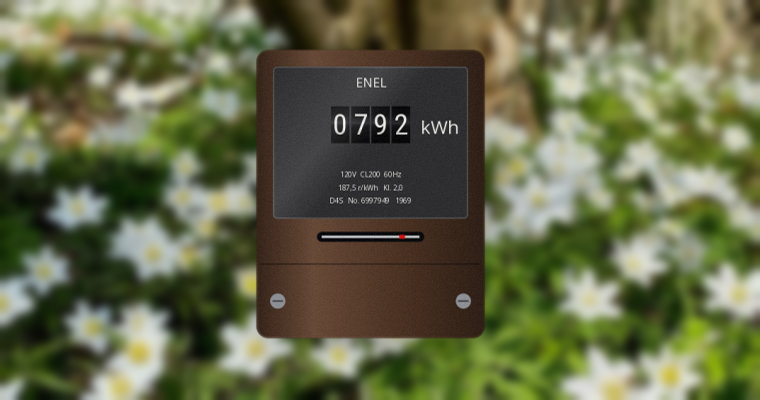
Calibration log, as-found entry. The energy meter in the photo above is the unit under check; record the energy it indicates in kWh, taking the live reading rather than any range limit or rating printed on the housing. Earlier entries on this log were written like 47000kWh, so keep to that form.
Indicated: 792kWh
